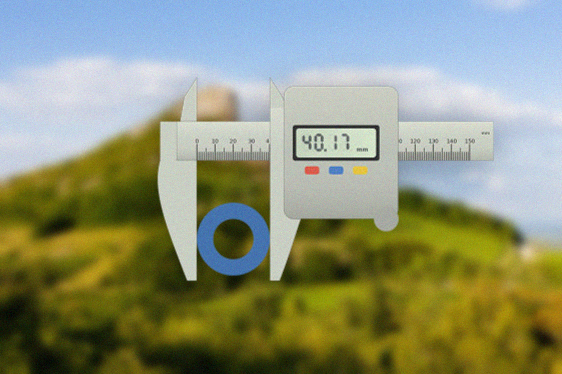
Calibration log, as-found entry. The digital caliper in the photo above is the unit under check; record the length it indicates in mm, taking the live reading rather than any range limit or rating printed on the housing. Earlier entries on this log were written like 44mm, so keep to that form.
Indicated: 40.17mm
